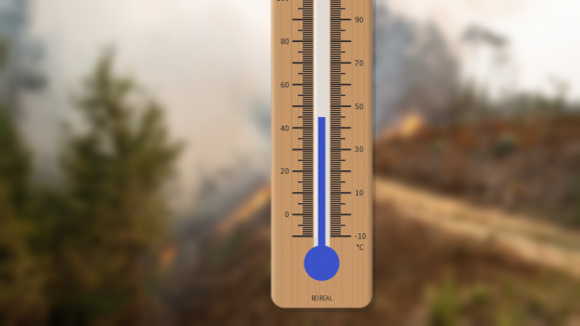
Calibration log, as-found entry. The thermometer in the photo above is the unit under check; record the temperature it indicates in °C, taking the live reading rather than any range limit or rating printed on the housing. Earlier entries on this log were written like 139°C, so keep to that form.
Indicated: 45°C
